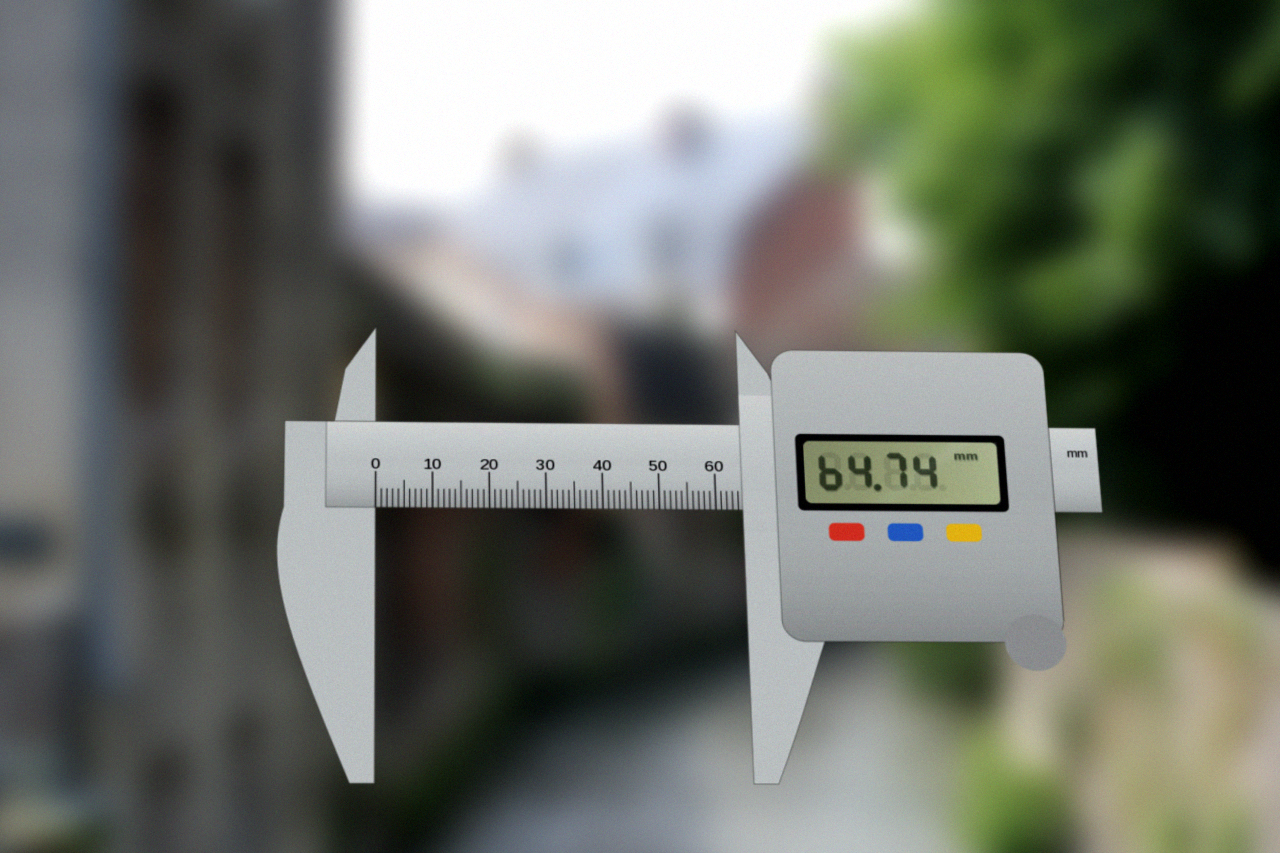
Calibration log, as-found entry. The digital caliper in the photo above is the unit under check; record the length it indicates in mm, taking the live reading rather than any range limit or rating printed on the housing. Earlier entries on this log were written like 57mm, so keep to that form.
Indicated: 64.74mm
